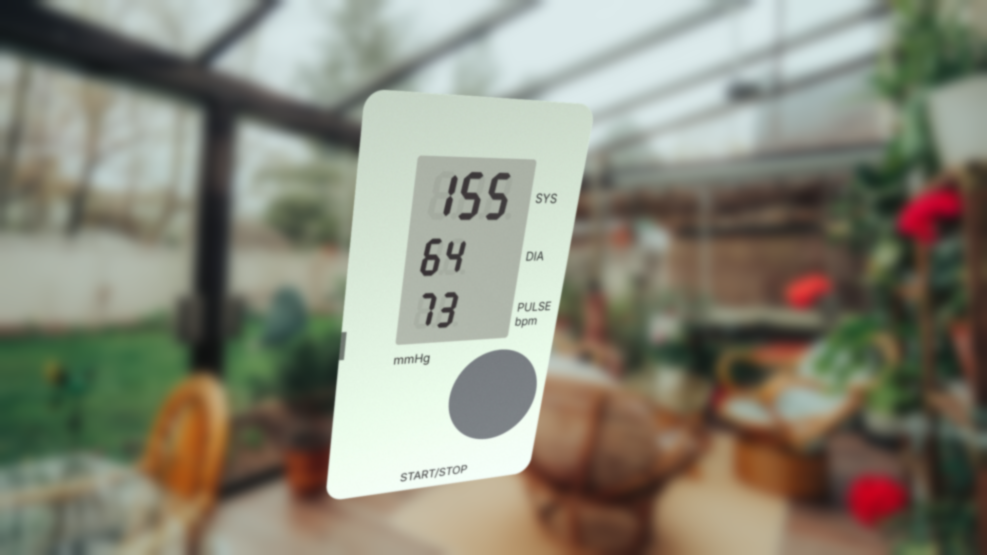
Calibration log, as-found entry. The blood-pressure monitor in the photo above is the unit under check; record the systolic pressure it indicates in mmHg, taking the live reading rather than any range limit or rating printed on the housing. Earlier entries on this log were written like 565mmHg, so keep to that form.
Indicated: 155mmHg
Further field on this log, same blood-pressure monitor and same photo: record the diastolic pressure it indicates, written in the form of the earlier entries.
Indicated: 64mmHg
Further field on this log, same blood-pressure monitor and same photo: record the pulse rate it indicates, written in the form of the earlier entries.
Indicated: 73bpm
